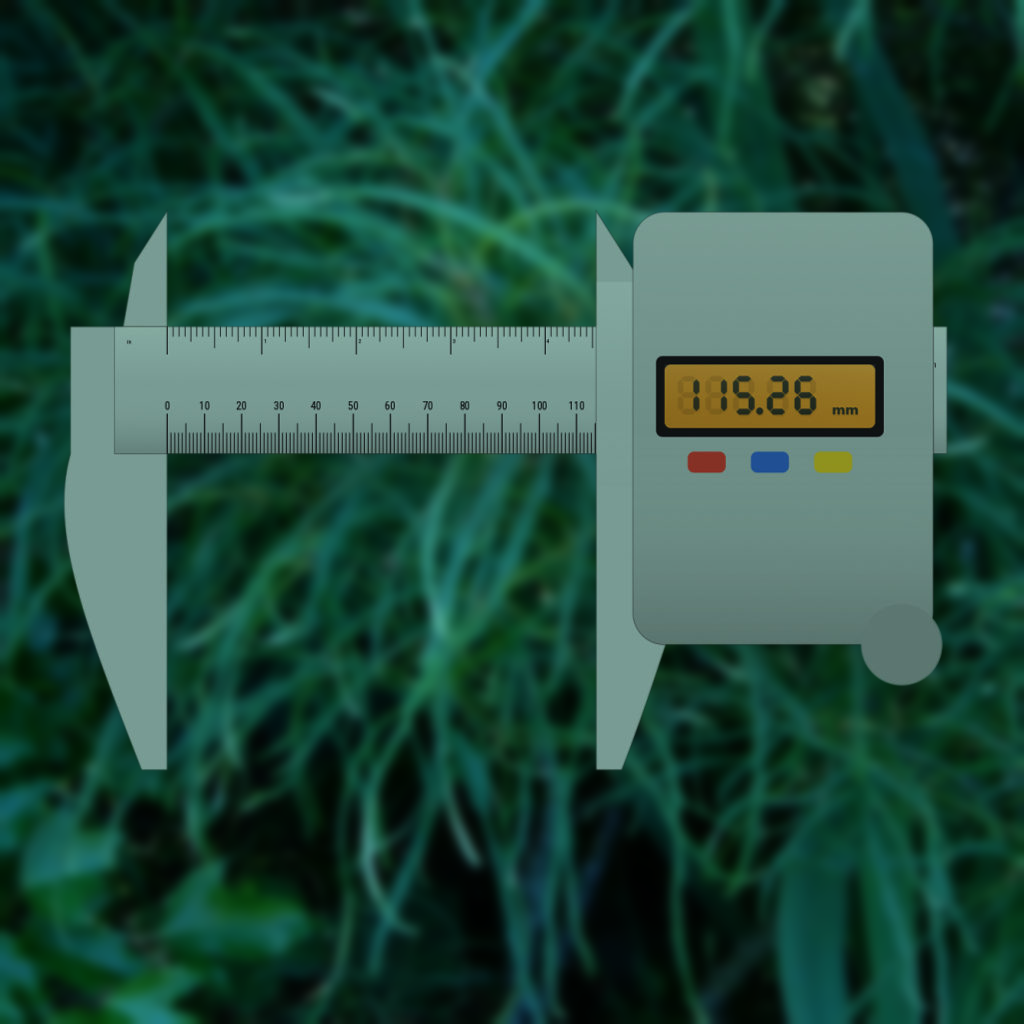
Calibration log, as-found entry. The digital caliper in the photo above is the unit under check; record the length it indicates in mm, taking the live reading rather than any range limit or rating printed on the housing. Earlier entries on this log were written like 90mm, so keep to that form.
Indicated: 115.26mm
